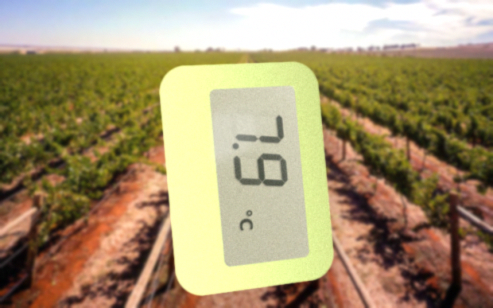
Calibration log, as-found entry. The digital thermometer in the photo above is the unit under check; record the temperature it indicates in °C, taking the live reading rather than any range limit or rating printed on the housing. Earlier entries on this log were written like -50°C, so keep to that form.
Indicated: 7.9°C
